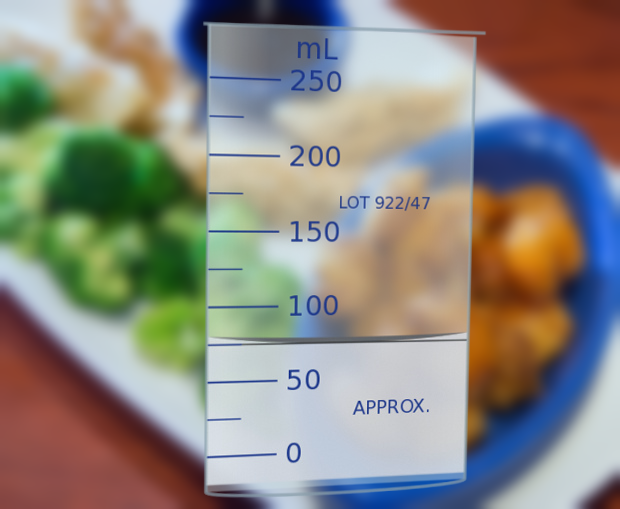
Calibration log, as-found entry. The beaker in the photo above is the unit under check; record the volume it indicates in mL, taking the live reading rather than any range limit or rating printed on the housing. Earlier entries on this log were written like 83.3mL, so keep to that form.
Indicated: 75mL
